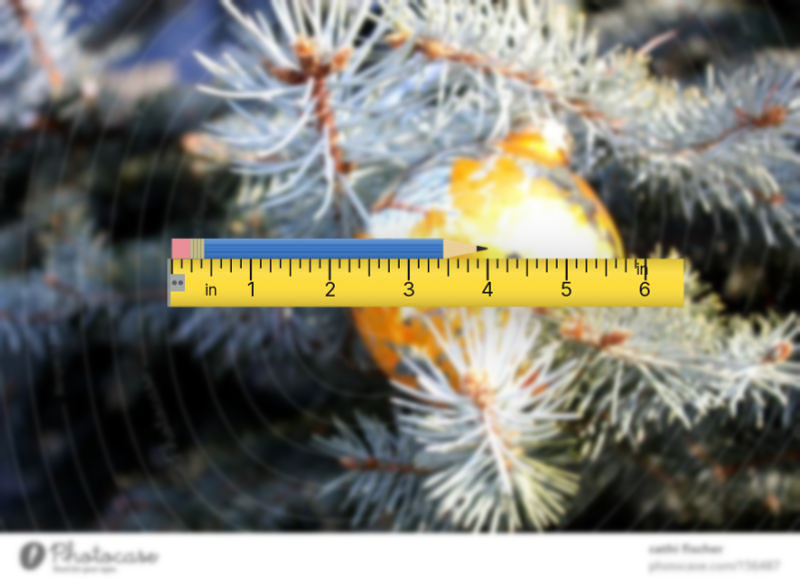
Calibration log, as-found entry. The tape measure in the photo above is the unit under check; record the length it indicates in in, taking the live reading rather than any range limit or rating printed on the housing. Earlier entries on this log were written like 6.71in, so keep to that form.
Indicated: 4in
